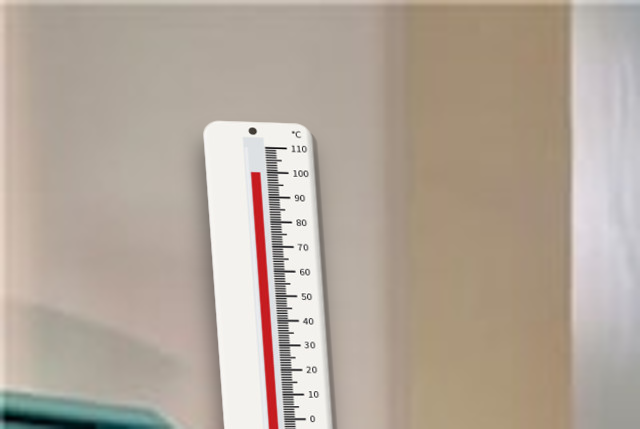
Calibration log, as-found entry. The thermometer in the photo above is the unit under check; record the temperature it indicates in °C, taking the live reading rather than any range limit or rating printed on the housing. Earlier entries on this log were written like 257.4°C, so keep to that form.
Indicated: 100°C
